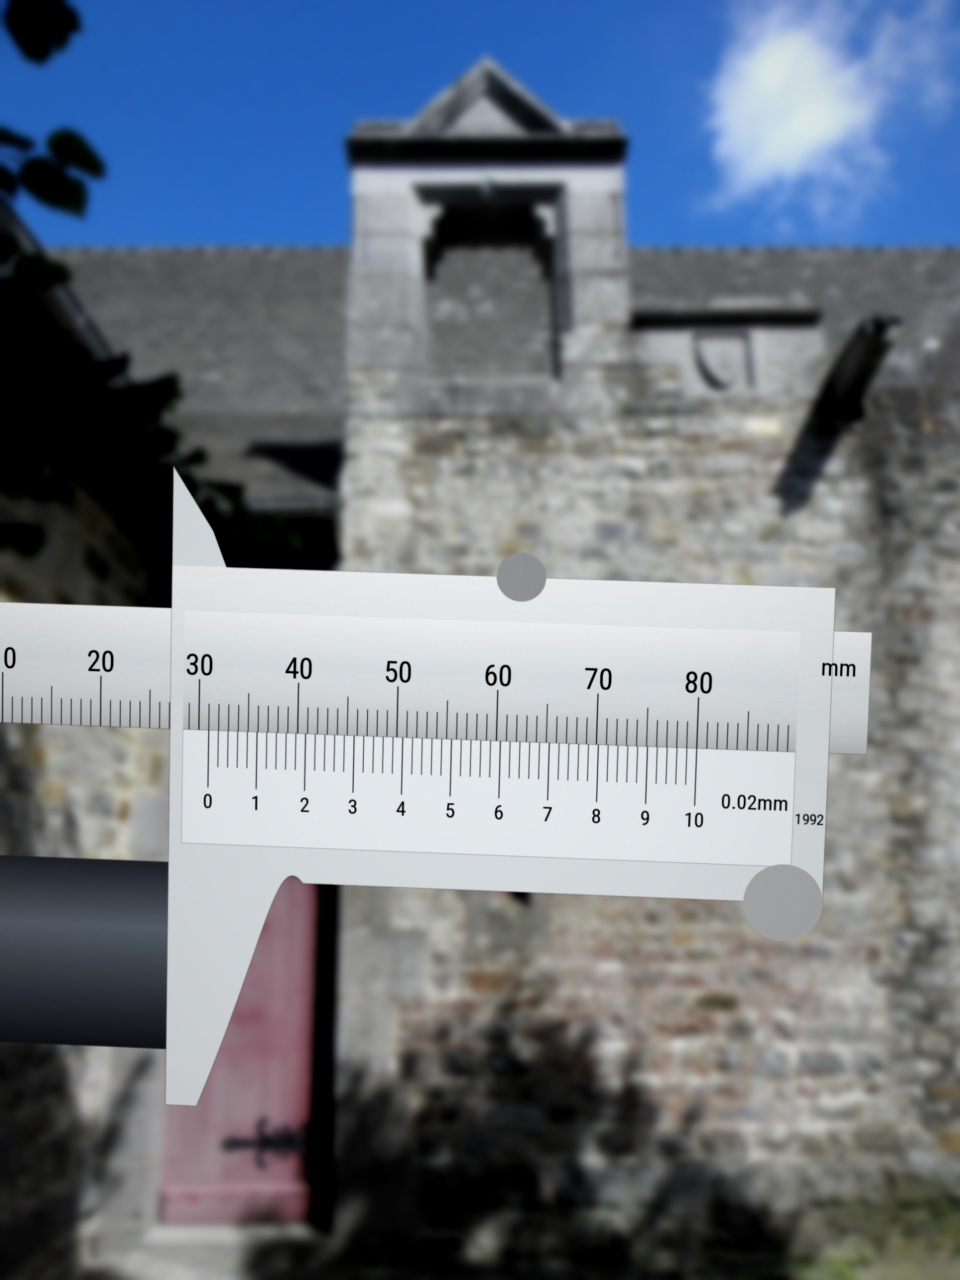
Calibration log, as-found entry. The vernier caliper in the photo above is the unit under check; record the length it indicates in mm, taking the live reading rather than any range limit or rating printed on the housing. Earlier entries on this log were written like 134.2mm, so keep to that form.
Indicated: 31.0mm
